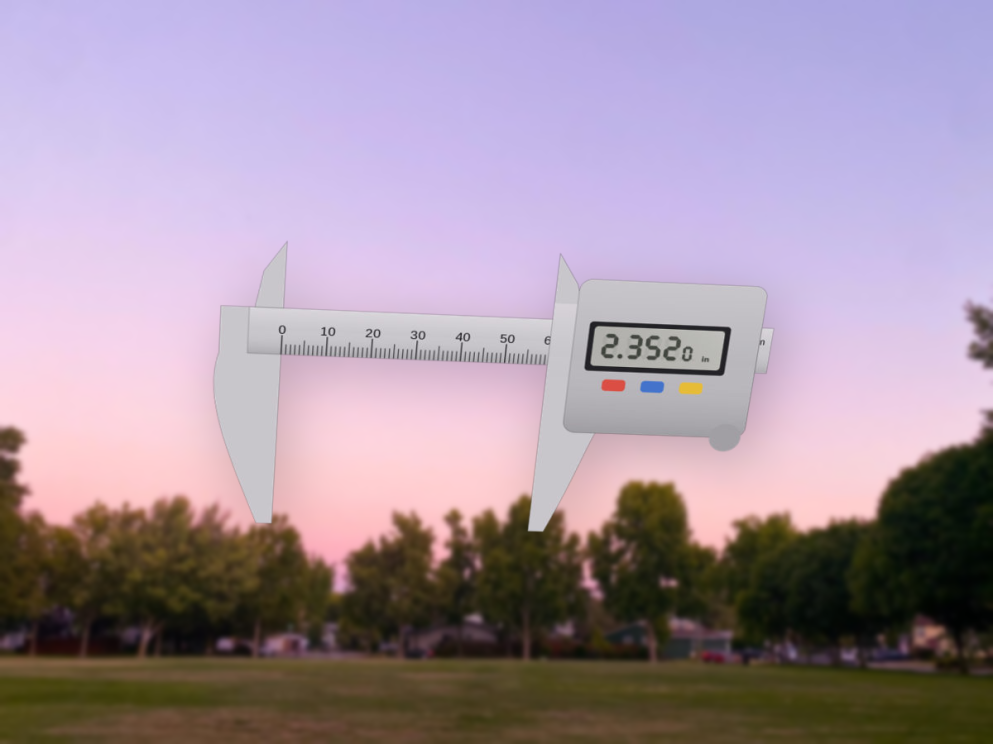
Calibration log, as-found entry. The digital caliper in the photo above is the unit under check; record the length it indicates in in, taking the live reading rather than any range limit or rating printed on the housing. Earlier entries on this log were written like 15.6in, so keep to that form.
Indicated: 2.3520in
